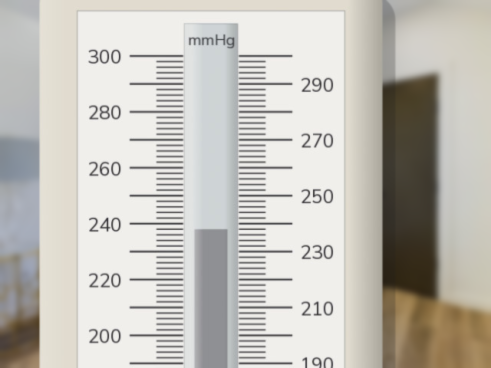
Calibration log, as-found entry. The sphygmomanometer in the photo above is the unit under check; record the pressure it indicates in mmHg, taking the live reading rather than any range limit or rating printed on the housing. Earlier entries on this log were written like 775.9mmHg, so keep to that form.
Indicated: 238mmHg
